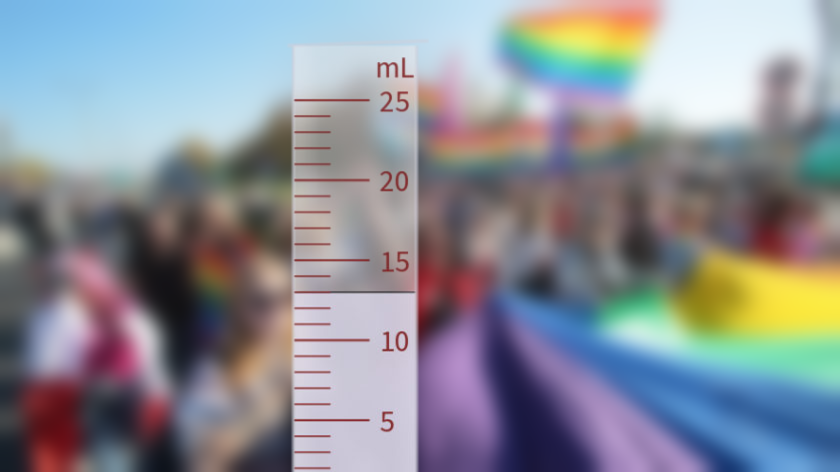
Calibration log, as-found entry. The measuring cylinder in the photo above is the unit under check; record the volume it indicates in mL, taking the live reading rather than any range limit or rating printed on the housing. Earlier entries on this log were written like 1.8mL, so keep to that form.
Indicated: 13mL
